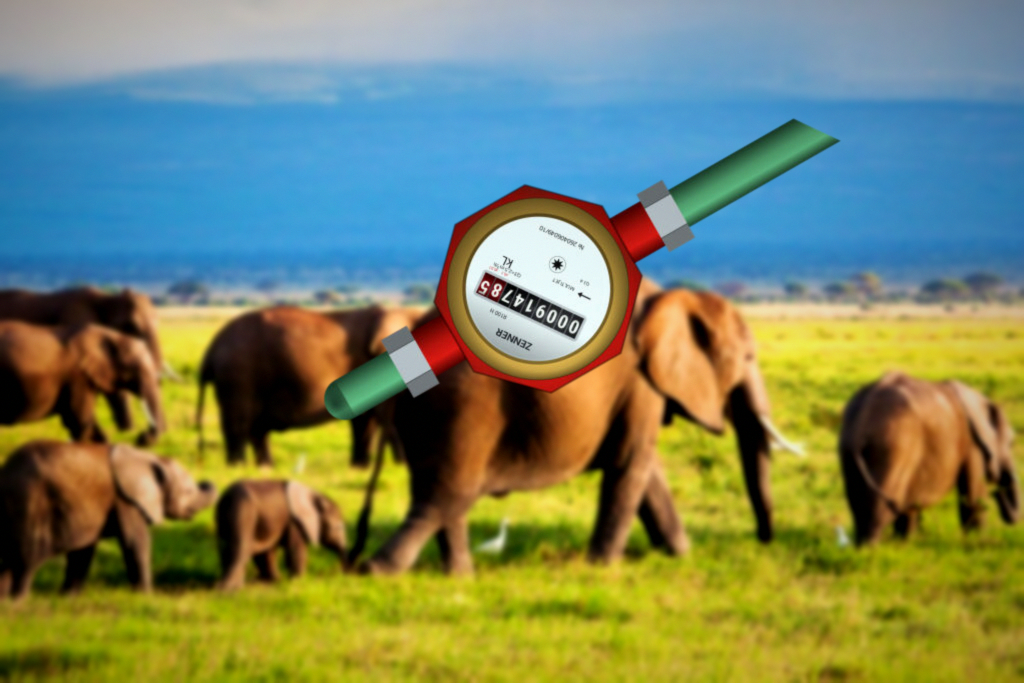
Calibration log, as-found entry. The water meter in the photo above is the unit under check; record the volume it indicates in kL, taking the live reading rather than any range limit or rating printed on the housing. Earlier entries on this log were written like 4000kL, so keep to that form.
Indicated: 9147.85kL
